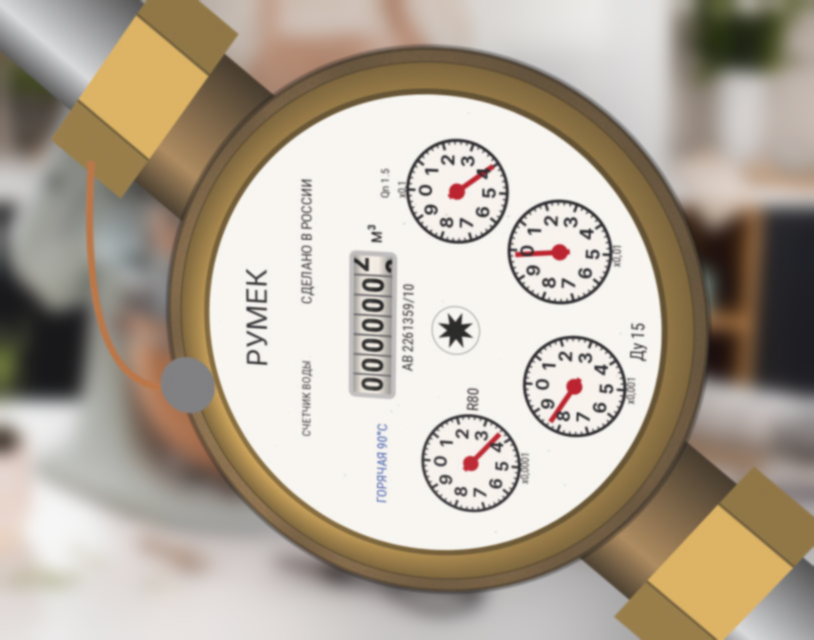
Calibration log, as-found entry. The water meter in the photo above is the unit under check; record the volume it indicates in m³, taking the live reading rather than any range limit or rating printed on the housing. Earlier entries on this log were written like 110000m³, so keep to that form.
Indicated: 2.3983m³
